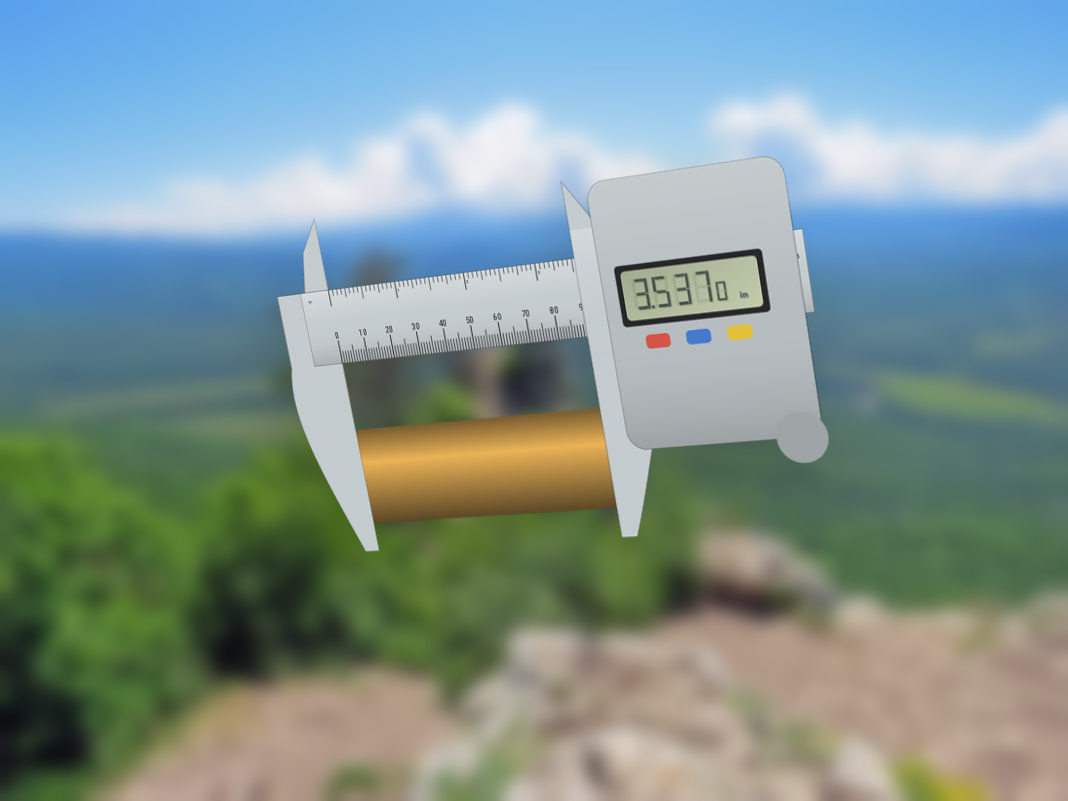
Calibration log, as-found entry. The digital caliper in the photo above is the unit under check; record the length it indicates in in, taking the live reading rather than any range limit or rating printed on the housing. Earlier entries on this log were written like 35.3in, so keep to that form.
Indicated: 3.5370in
